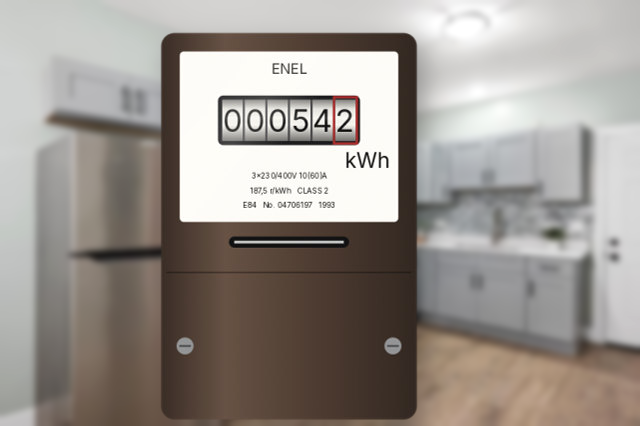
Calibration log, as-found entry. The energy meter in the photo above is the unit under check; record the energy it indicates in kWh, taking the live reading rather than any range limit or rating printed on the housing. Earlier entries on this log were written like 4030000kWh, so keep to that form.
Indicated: 54.2kWh
